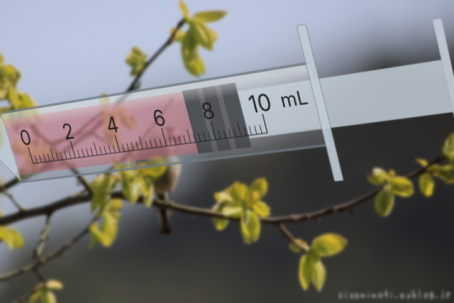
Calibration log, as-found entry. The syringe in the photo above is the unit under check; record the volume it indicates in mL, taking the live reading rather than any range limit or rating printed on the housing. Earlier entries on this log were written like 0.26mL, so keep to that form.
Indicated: 7.2mL
